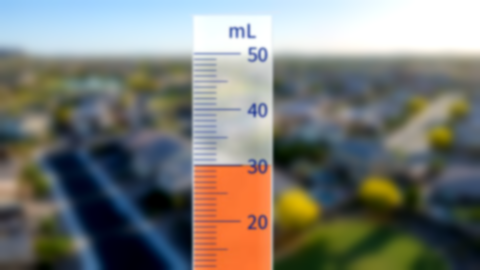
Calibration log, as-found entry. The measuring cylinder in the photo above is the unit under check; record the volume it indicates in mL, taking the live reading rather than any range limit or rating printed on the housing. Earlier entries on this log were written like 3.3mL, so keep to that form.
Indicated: 30mL
